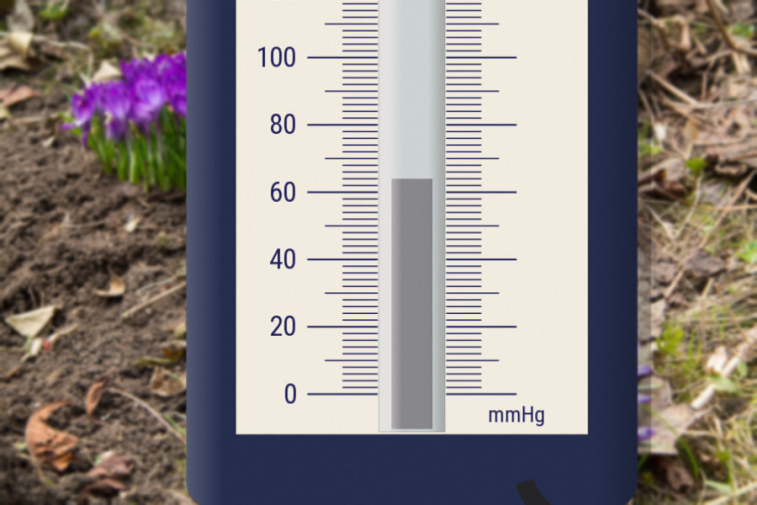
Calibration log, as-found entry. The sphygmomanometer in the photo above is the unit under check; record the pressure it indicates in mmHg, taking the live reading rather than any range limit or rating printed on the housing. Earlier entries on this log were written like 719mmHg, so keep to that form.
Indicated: 64mmHg
